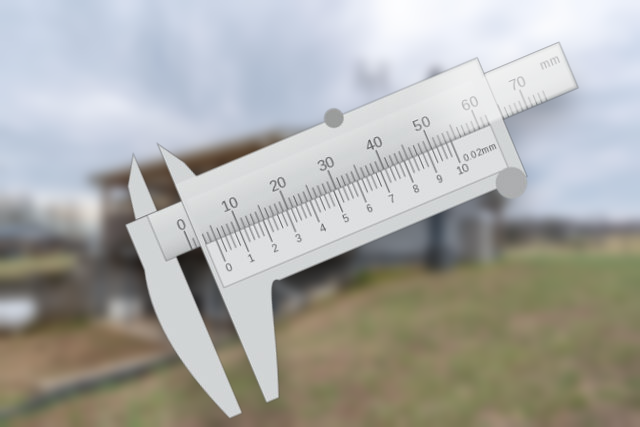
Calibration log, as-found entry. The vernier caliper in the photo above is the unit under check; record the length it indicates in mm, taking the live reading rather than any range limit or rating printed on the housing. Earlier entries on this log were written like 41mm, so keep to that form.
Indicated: 5.0mm
